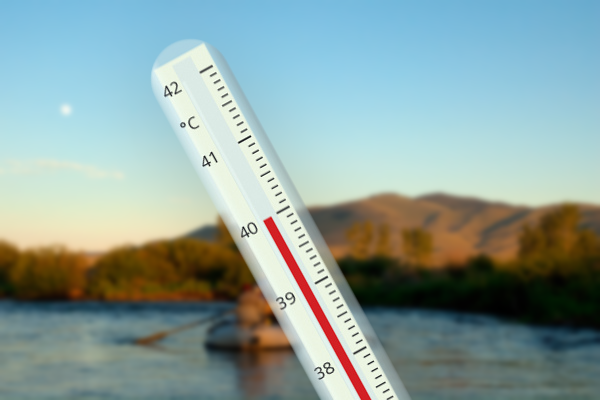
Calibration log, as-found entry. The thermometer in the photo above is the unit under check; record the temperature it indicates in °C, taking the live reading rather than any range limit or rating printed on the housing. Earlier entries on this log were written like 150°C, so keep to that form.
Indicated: 40°C
